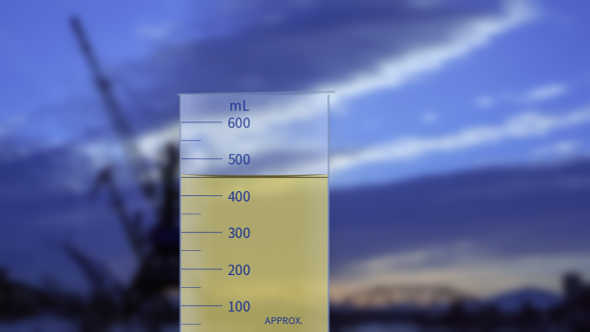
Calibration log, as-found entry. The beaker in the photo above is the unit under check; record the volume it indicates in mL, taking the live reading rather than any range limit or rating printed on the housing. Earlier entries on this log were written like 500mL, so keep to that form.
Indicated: 450mL
